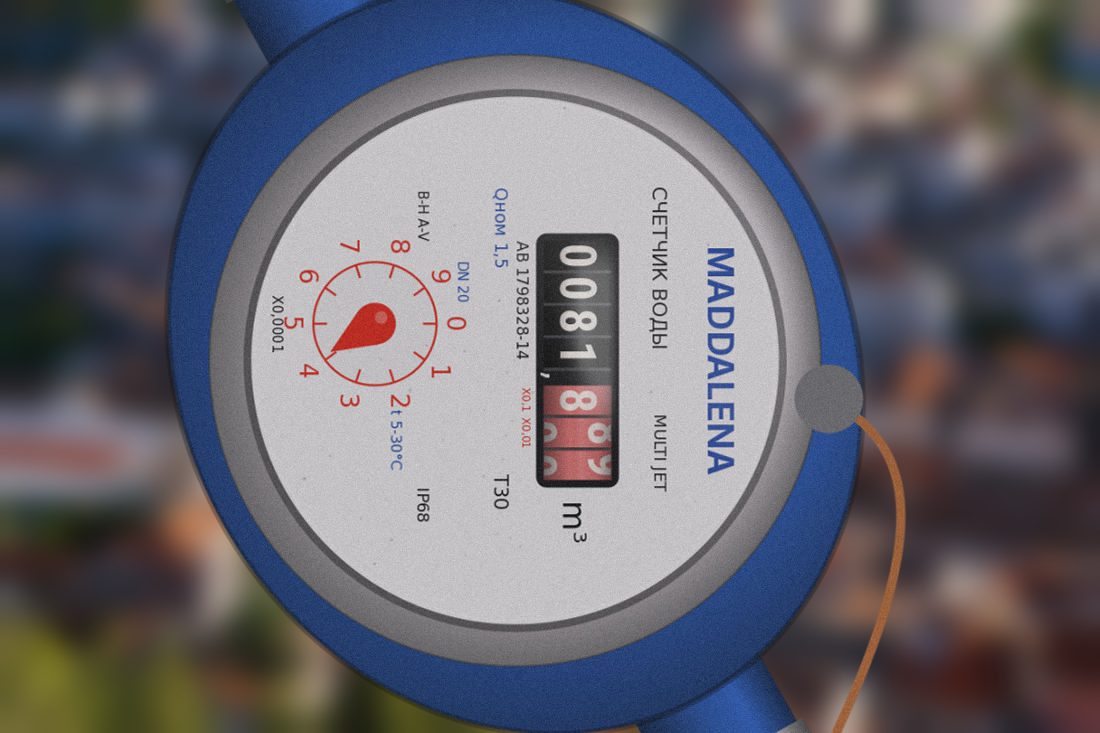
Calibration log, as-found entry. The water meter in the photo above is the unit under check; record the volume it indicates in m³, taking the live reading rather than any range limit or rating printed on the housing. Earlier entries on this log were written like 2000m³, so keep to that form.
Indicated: 81.8894m³
